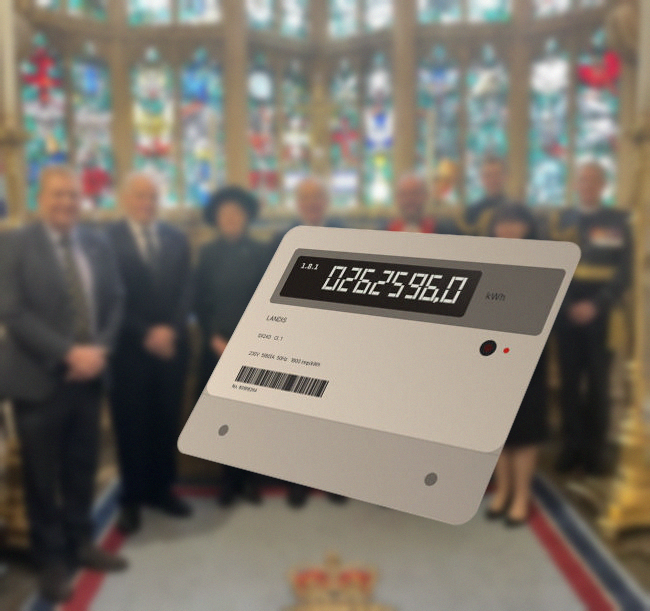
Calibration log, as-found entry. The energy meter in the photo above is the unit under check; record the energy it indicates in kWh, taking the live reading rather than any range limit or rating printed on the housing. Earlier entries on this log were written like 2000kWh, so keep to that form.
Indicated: 262596.0kWh
